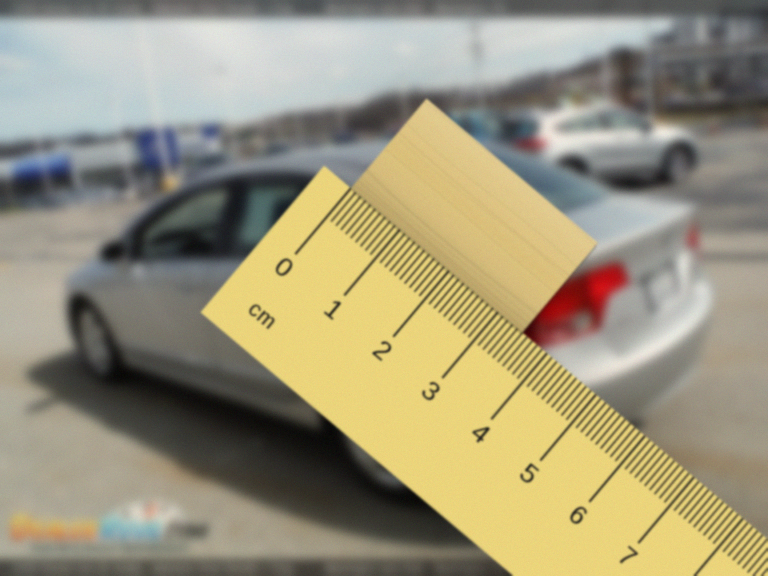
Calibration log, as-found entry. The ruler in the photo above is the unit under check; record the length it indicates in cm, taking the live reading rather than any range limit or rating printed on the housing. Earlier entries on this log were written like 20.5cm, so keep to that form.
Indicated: 3.5cm
